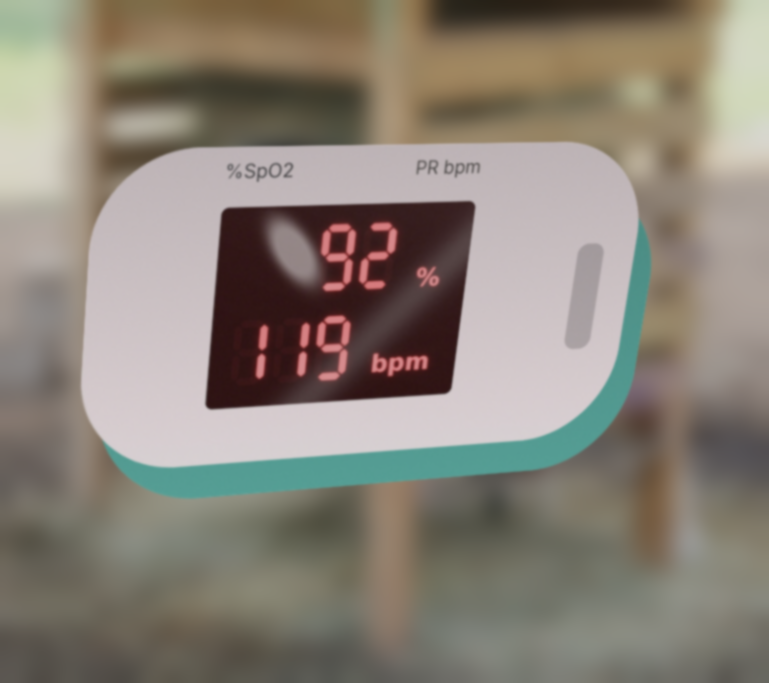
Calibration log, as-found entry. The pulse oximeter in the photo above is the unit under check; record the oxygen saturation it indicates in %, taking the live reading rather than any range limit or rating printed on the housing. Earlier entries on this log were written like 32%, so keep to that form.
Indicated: 92%
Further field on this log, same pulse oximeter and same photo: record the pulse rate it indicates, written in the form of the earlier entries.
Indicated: 119bpm
